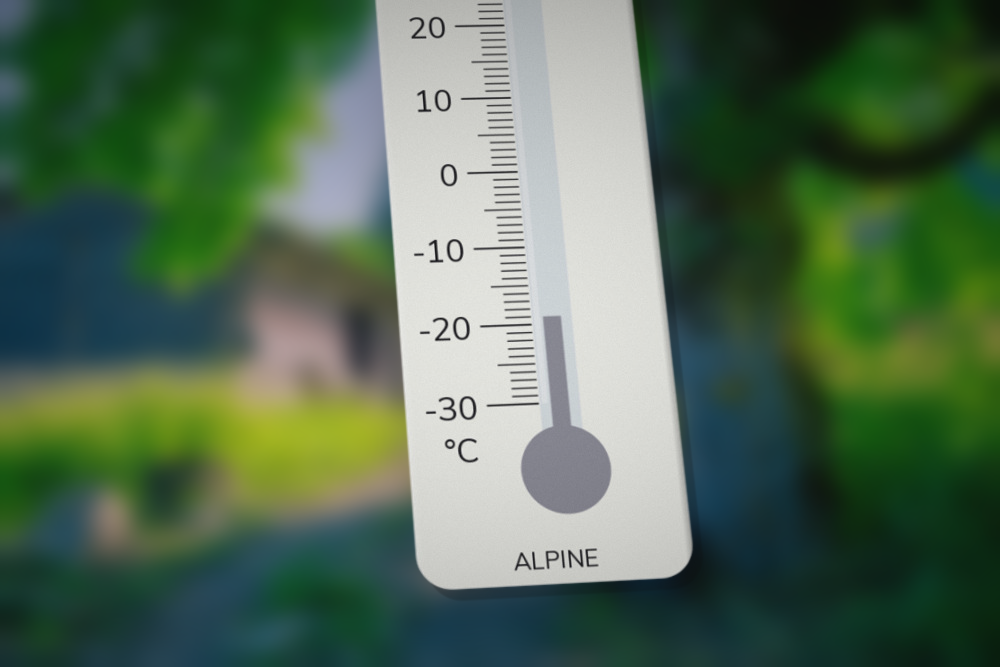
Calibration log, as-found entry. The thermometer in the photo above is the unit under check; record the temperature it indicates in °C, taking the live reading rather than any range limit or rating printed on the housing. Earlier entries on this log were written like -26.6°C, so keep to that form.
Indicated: -19°C
